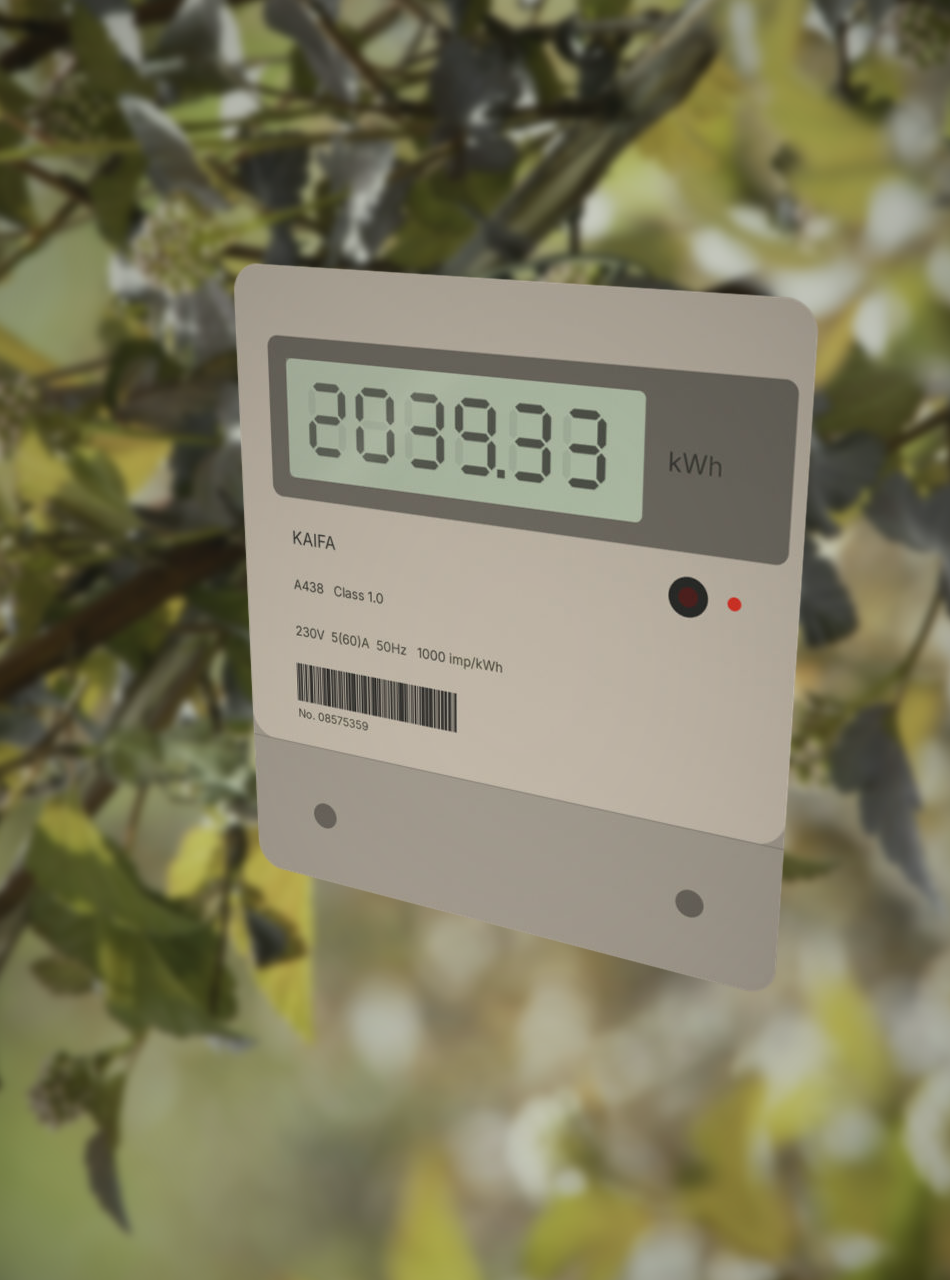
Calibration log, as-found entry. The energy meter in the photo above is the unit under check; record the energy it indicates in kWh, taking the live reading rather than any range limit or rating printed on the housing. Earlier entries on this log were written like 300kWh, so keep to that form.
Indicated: 2039.33kWh
